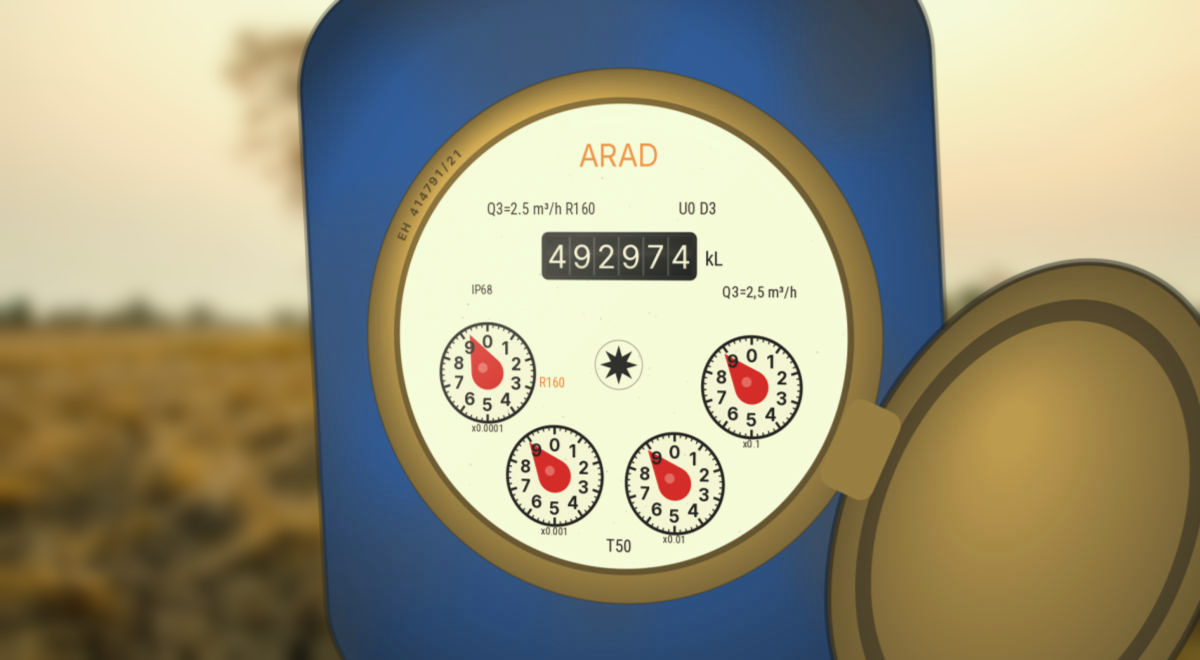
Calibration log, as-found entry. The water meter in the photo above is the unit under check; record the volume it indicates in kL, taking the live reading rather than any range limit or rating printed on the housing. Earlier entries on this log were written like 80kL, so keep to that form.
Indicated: 492974.8889kL
